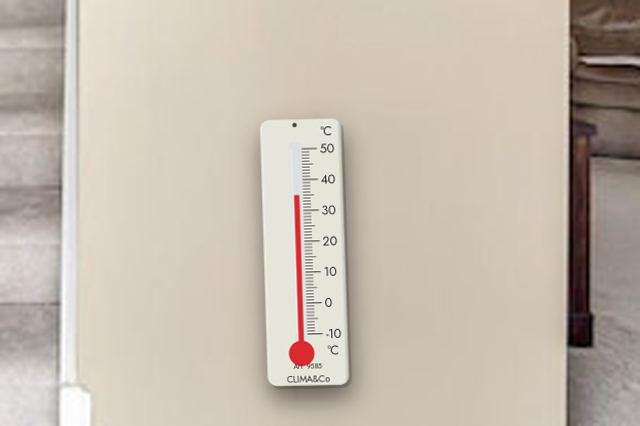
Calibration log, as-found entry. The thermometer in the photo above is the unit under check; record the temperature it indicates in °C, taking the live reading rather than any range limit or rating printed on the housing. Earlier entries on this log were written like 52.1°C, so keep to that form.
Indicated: 35°C
